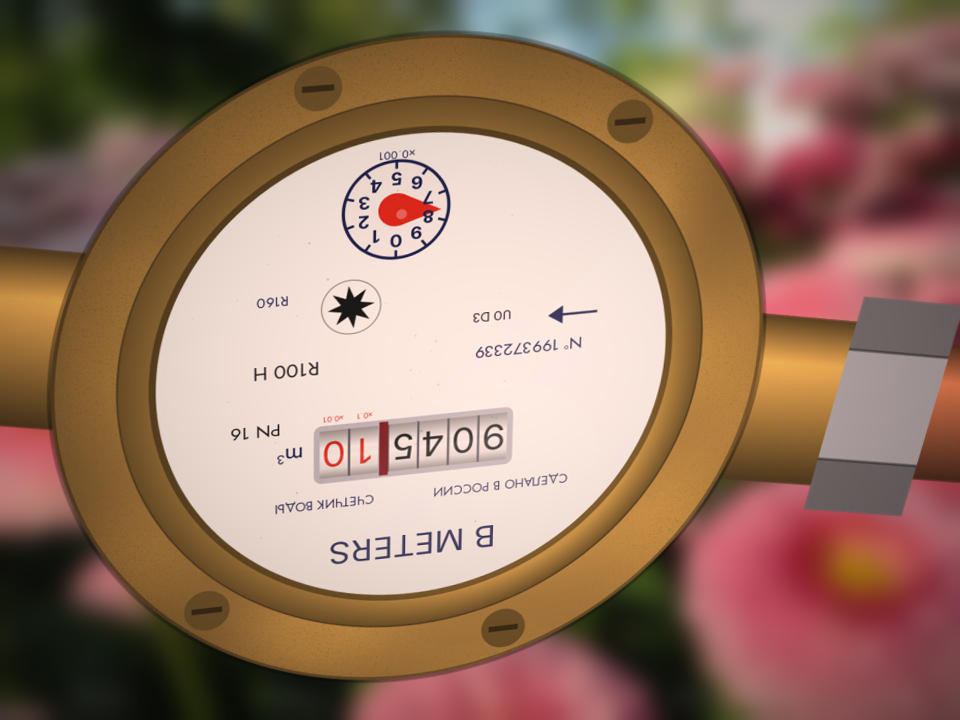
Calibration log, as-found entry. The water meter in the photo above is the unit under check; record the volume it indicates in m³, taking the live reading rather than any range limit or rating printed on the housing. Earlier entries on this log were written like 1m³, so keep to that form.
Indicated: 9045.107m³
